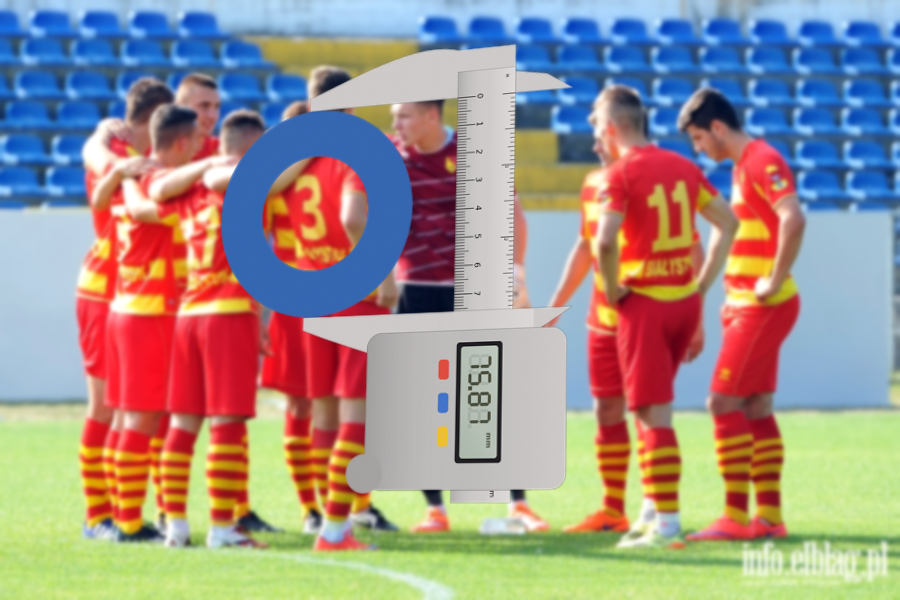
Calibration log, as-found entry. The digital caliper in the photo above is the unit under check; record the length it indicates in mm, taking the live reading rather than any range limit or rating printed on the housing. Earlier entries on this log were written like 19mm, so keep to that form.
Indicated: 75.87mm
